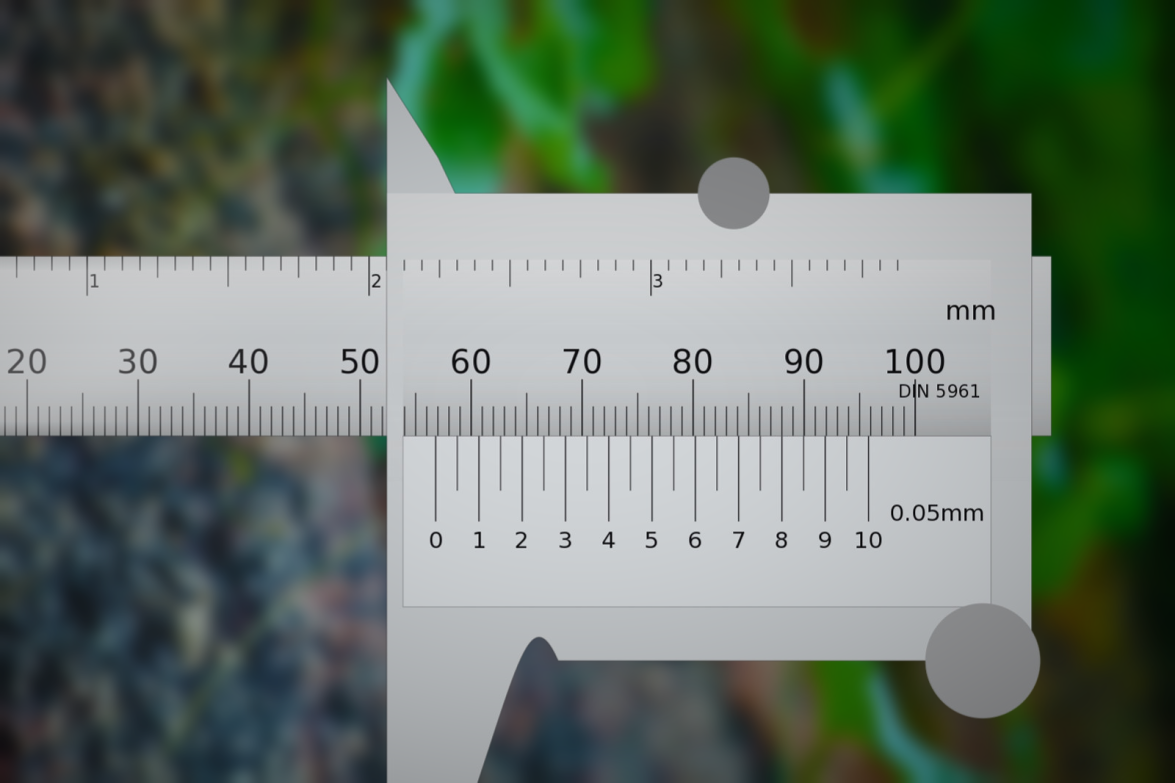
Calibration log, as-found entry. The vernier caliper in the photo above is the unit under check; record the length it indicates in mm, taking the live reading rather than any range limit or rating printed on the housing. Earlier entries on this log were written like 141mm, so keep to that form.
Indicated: 56.8mm
